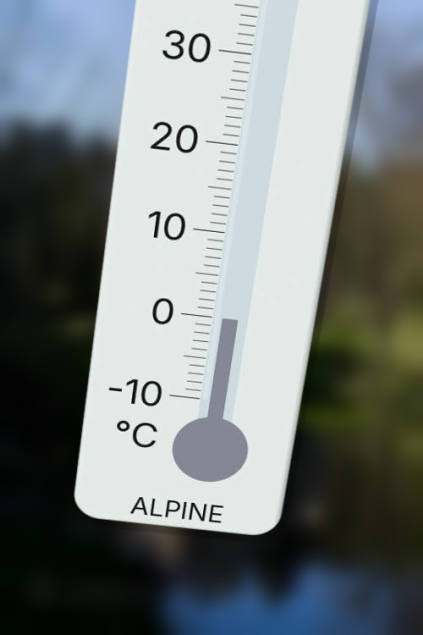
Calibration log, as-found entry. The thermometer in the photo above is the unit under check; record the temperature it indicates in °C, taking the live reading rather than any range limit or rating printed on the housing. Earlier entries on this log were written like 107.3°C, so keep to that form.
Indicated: 0°C
